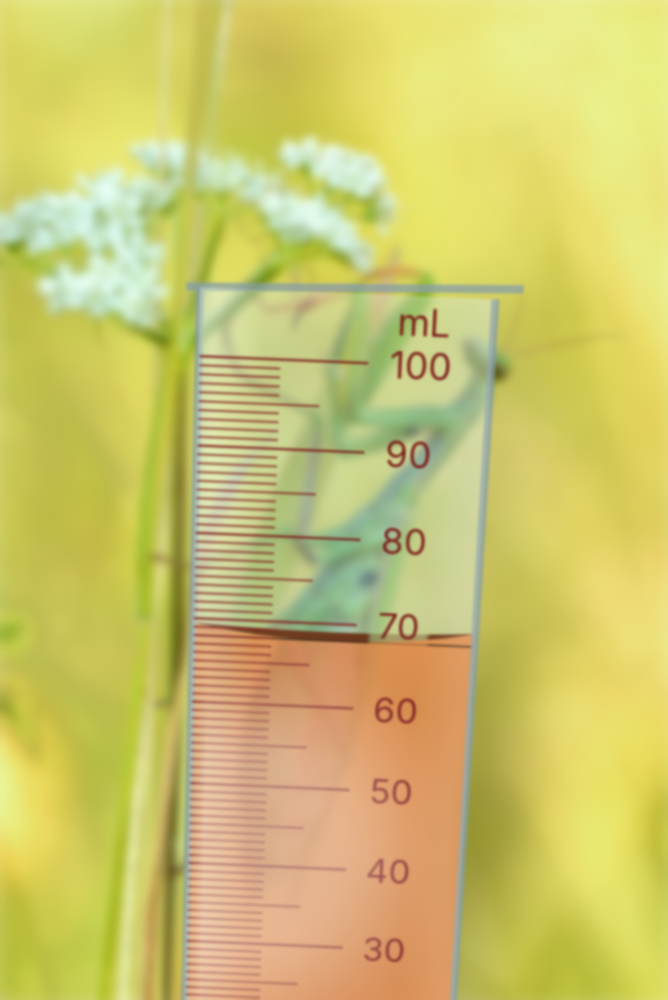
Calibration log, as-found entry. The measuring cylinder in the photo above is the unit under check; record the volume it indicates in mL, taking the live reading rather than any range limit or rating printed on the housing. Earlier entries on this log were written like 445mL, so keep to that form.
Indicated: 68mL
